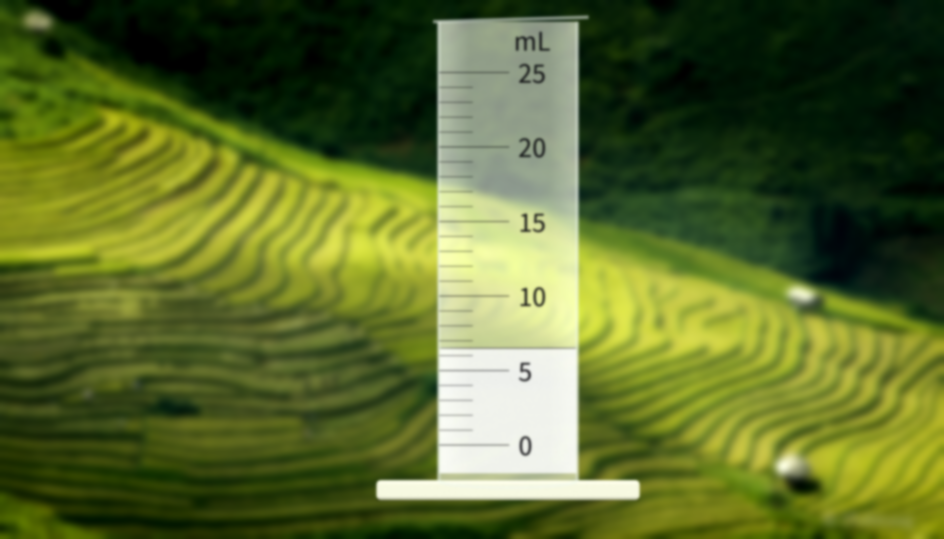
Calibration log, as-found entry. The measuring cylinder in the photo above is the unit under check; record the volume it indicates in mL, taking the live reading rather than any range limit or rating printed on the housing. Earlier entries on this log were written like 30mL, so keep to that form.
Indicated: 6.5mL
